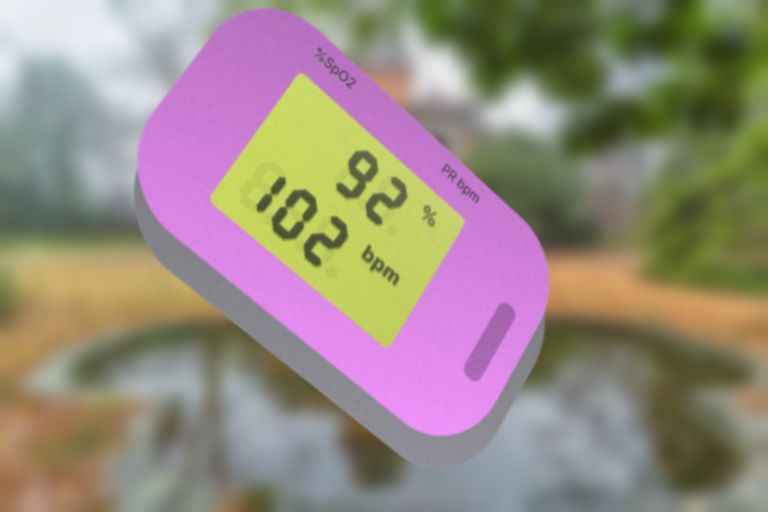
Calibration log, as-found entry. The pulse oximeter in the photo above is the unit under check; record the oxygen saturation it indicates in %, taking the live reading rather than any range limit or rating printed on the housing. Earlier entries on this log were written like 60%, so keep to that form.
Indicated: 92%
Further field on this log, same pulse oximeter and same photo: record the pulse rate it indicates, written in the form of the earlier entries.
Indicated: 102bpm
